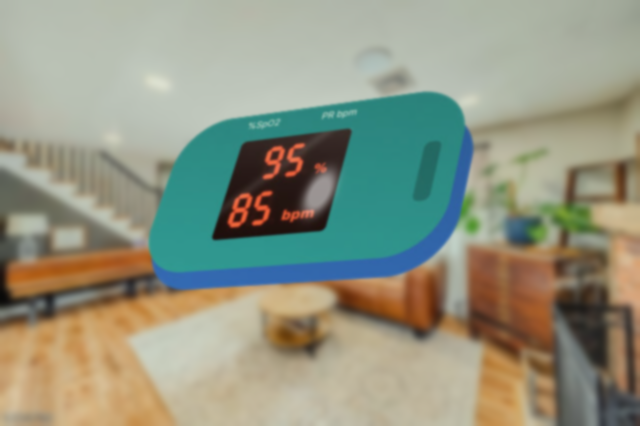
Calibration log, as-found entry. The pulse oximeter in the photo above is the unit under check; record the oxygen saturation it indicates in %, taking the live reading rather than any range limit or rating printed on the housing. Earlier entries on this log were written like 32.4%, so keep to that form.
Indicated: 95%
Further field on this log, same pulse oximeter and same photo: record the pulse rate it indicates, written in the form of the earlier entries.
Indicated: 85bpm
